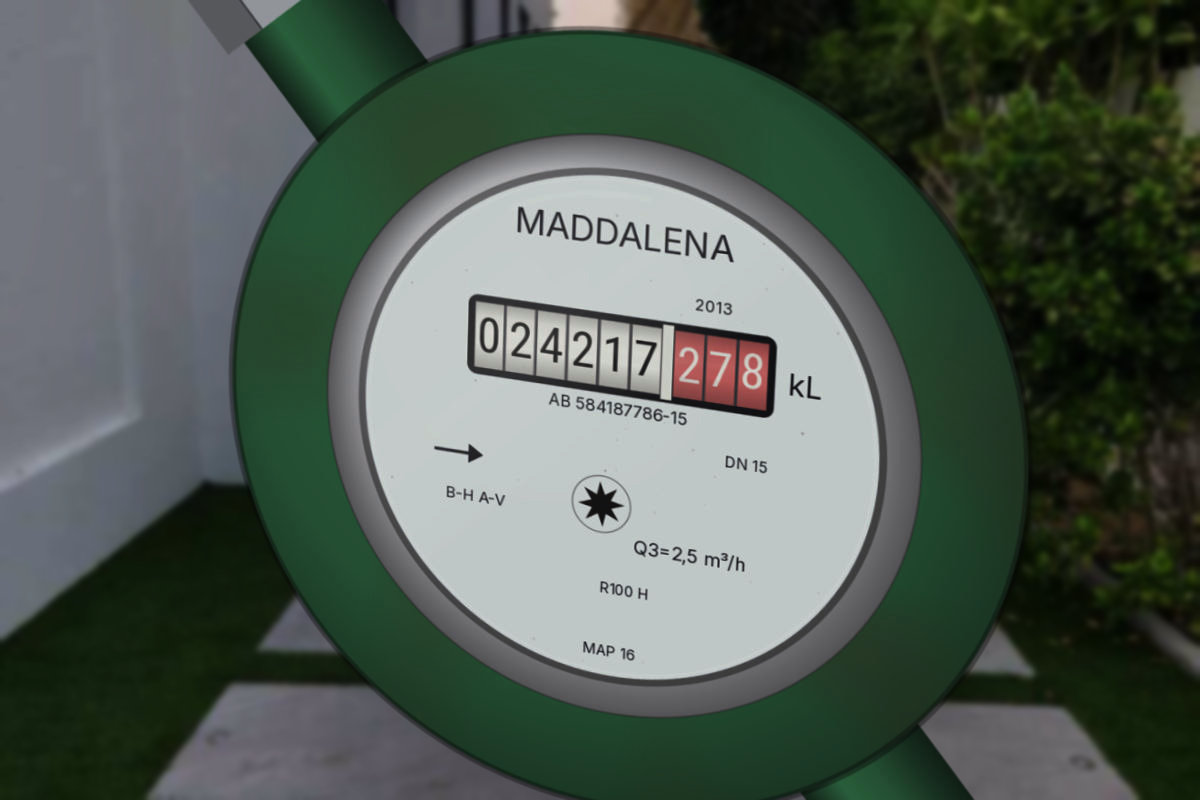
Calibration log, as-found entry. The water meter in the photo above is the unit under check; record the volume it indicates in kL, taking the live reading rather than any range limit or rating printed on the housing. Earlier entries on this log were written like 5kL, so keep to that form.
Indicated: 24217.278kL
